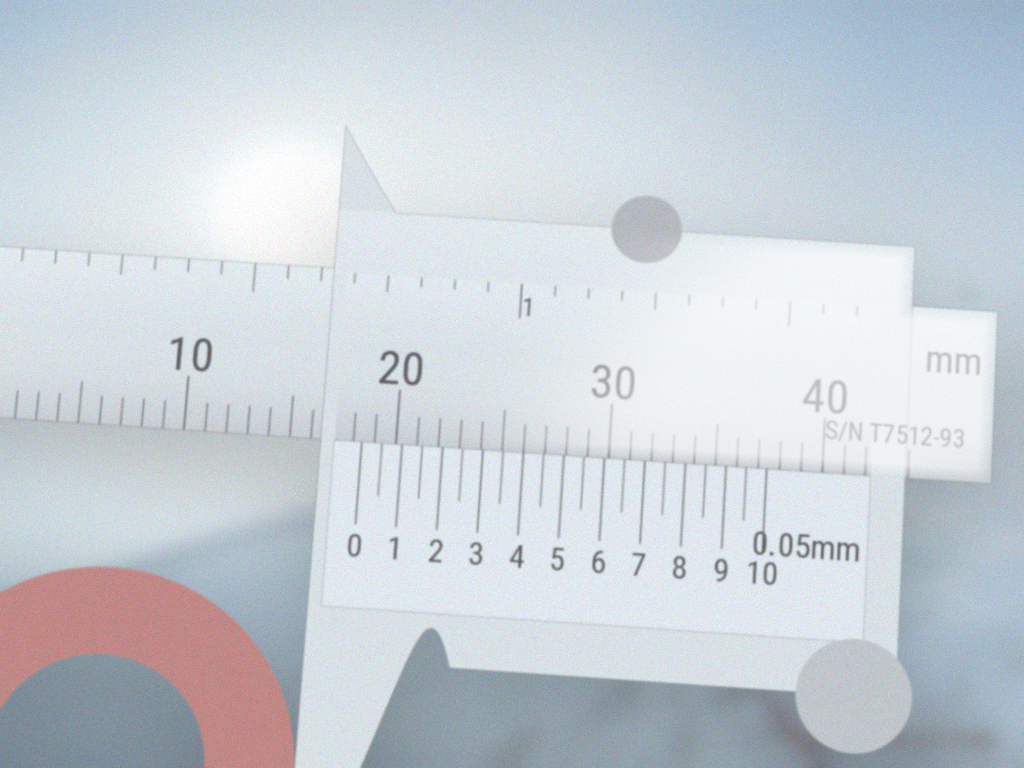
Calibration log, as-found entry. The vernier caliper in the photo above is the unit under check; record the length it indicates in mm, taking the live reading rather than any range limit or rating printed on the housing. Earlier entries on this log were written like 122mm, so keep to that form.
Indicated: 18.4mm
